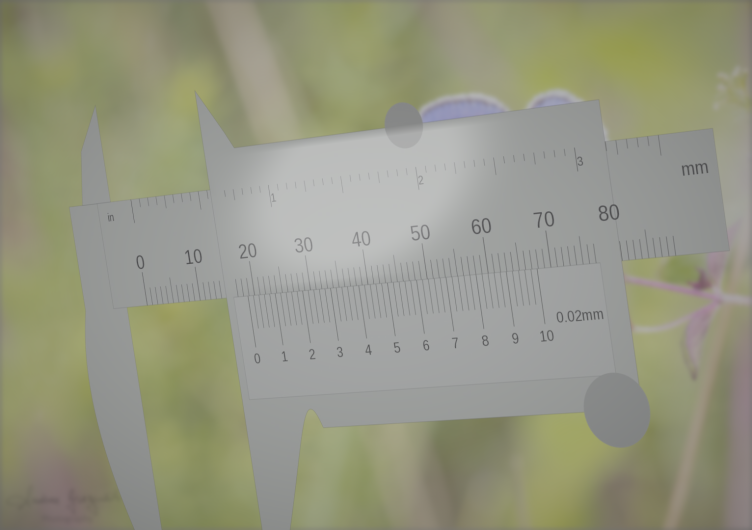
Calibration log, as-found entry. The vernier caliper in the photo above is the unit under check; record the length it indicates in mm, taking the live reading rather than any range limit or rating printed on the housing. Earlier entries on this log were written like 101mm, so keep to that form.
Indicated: 18.8mm
